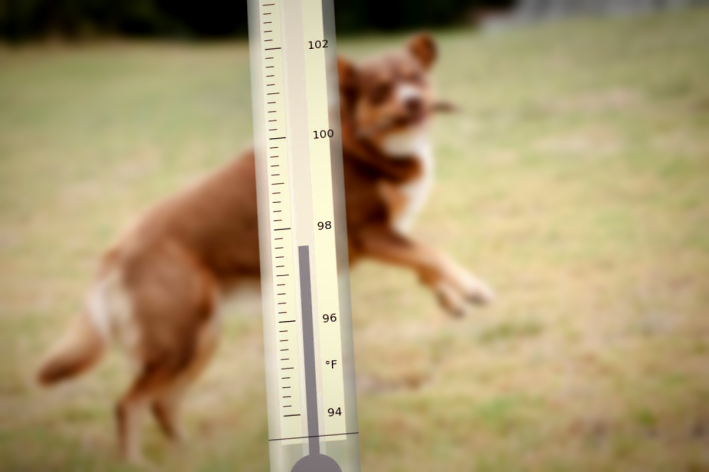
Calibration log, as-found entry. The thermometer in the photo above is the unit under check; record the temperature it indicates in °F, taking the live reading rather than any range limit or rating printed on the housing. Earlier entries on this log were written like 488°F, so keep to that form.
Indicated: 97.6°F
